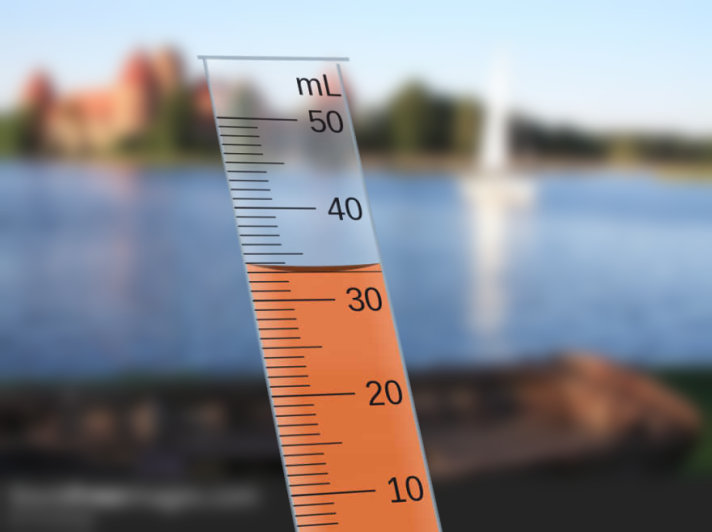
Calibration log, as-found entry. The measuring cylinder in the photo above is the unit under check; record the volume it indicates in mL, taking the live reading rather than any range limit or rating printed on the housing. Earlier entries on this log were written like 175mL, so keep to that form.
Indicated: 33mL
